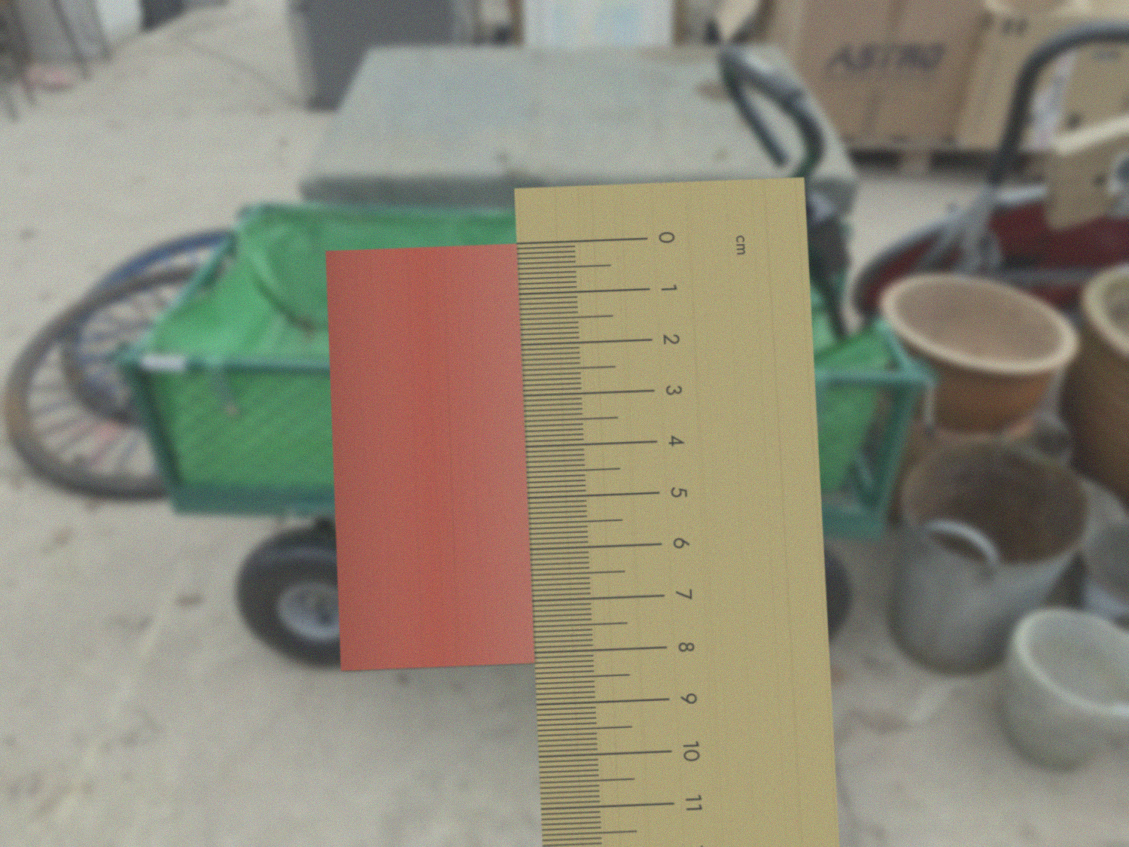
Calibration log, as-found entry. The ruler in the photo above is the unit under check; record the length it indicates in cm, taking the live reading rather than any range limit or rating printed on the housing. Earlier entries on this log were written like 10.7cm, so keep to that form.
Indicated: 8.2cm
